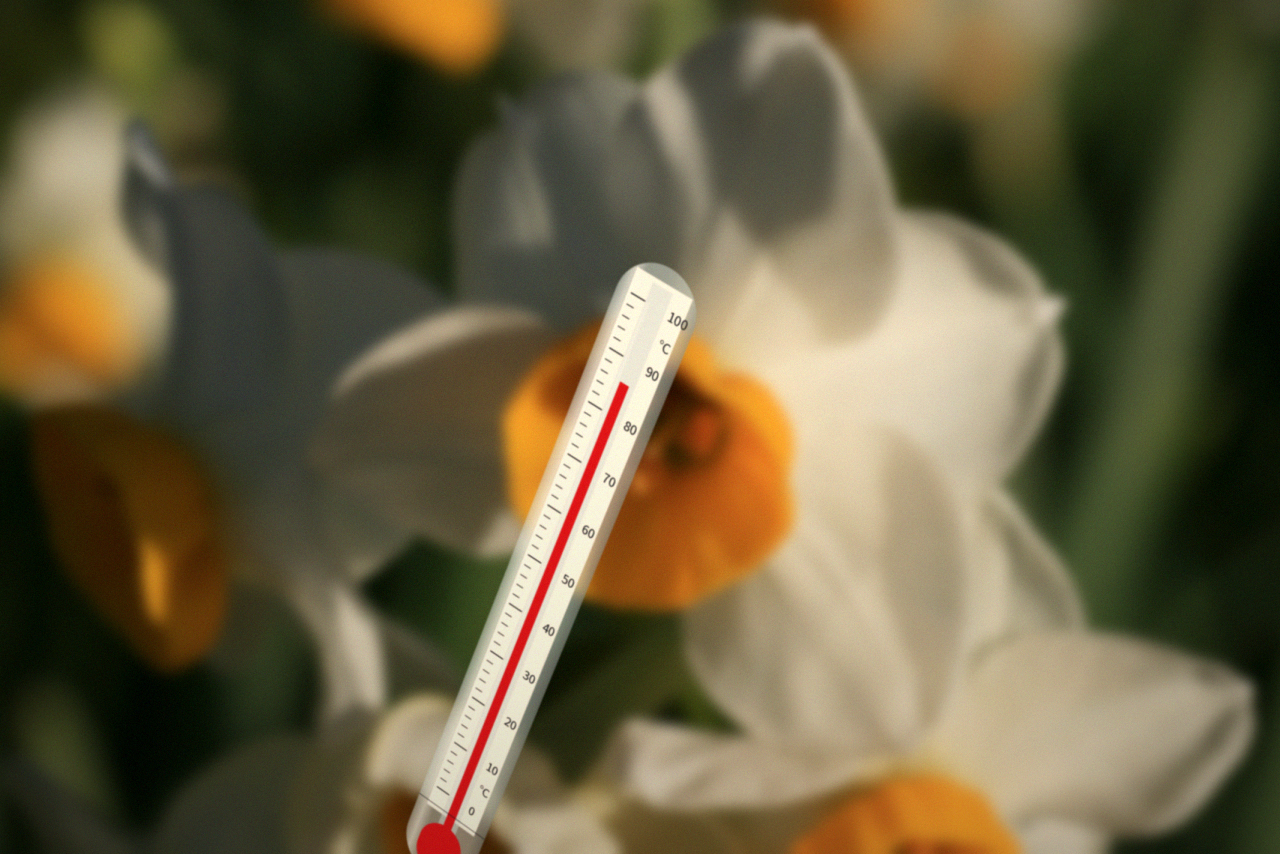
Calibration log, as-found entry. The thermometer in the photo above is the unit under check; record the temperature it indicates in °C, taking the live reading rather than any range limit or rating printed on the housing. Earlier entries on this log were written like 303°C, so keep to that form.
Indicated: 86°C
